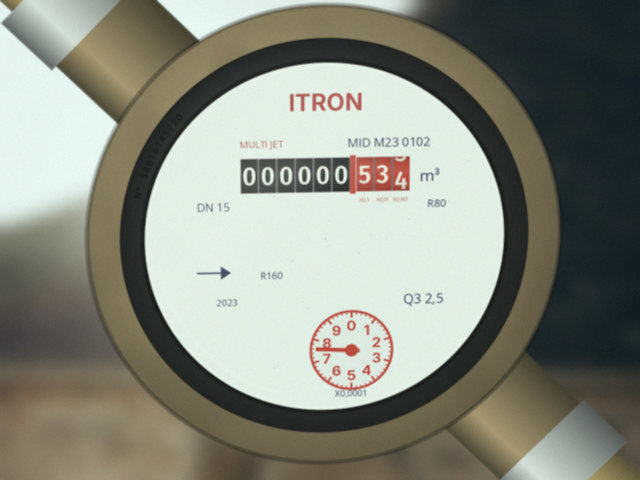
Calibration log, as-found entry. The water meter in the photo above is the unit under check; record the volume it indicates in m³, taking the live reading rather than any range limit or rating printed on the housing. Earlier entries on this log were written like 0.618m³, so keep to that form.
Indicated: 0.5337m³
